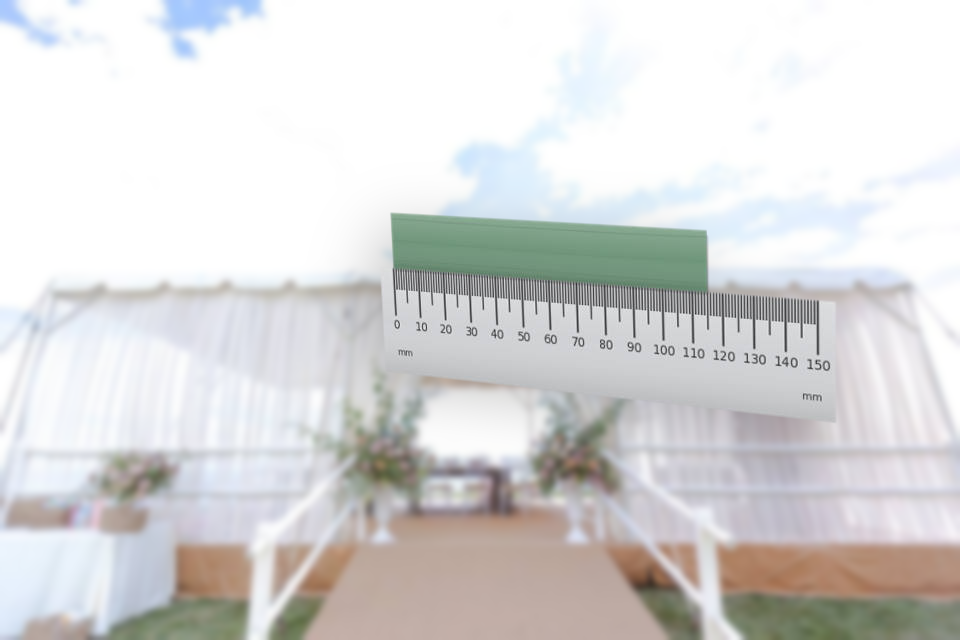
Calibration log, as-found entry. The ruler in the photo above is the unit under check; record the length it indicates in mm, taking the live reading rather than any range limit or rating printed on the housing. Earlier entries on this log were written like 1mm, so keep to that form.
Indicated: 115mm
